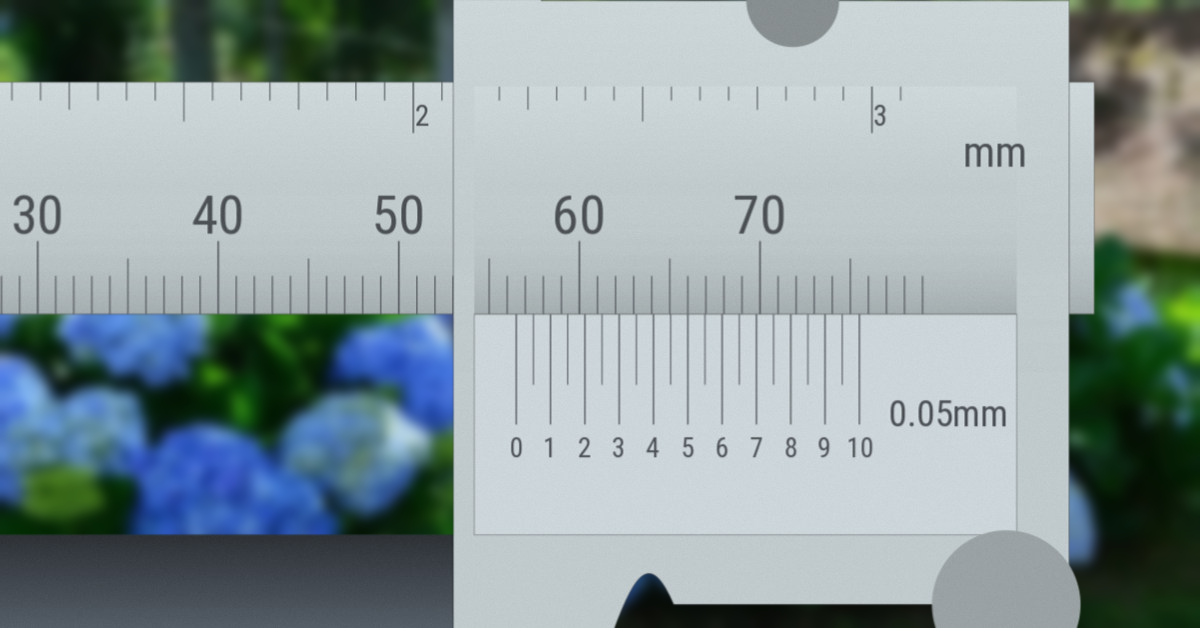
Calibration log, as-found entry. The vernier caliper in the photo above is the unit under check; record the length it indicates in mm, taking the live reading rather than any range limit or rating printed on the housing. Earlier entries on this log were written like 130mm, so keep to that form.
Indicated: 56.5mm
